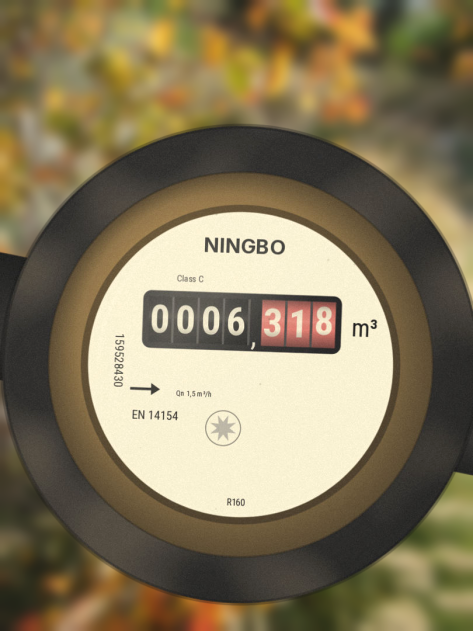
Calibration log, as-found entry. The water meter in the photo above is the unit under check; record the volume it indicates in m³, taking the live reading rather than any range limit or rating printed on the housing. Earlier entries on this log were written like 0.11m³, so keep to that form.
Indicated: 6.318m³
